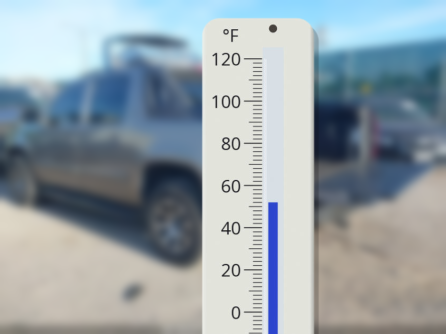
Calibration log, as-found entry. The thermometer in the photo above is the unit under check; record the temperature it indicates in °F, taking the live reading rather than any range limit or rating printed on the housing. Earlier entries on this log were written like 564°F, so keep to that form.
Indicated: 52°F
